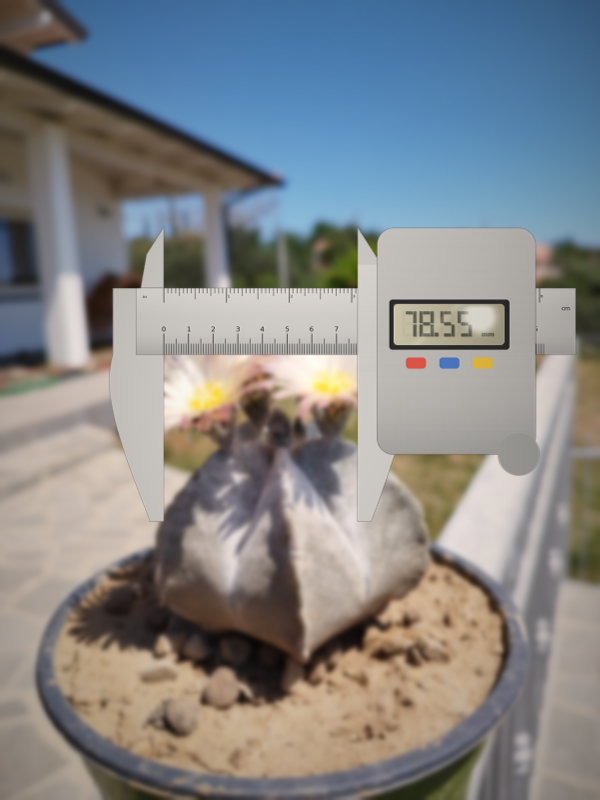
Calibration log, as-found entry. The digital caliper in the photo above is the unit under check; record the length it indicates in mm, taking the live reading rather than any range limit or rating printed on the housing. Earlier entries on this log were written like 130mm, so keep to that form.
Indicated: 78.55mm
